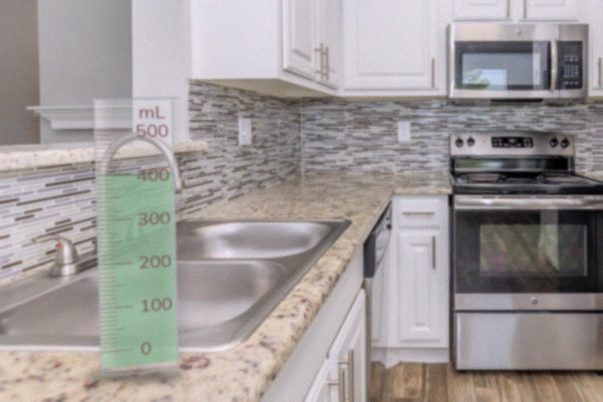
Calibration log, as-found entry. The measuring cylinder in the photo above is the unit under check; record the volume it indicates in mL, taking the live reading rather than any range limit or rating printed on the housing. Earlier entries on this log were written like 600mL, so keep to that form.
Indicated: 400mL
